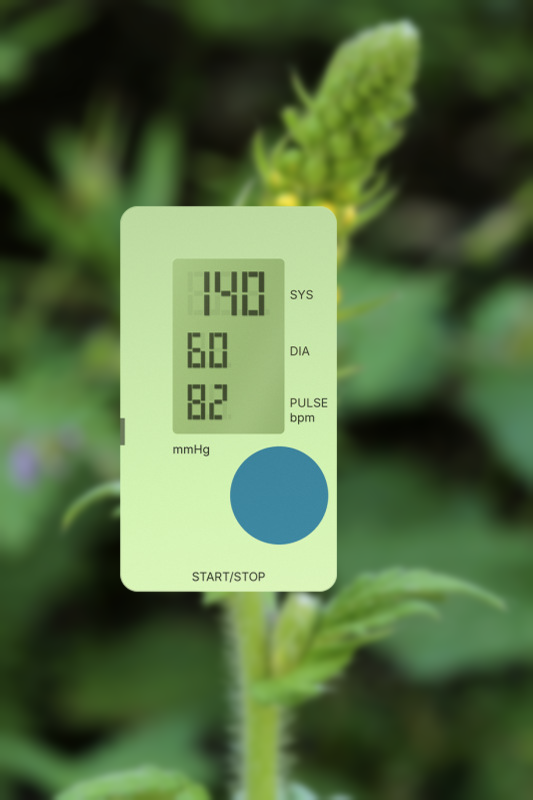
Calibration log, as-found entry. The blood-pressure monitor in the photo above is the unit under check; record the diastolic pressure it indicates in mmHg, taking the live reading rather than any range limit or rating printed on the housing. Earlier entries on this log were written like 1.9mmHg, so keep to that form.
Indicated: 60mmHg
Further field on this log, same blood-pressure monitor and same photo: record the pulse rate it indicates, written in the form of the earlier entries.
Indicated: 82bpm
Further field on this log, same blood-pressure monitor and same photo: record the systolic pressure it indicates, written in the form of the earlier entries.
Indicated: 140mmHg
